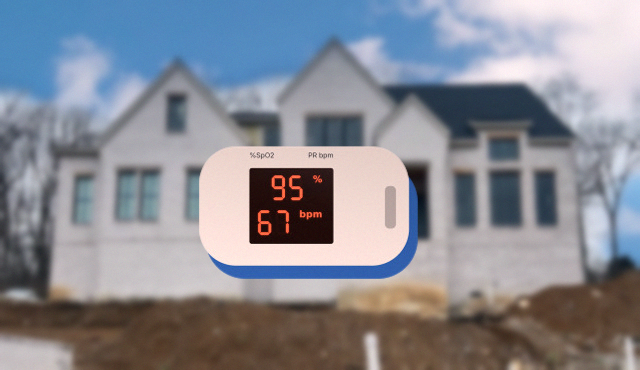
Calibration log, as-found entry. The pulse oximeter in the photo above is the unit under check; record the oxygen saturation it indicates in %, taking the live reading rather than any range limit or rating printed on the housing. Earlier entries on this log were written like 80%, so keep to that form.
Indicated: 95%
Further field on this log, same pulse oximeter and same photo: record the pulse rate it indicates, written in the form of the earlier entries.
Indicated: 67bpm
